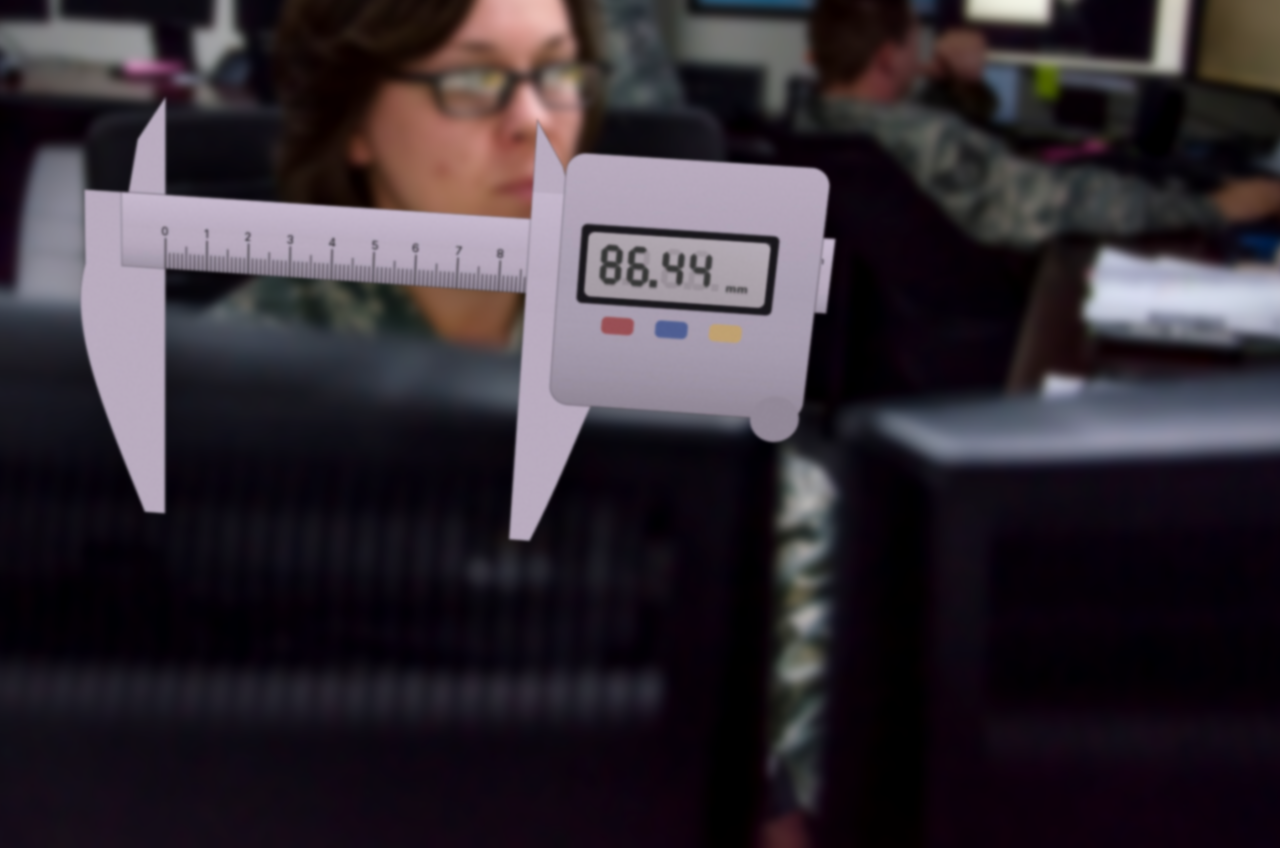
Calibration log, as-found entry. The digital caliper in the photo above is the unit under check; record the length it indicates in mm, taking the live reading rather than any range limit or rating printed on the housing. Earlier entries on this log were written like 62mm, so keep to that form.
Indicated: 86.44mm
